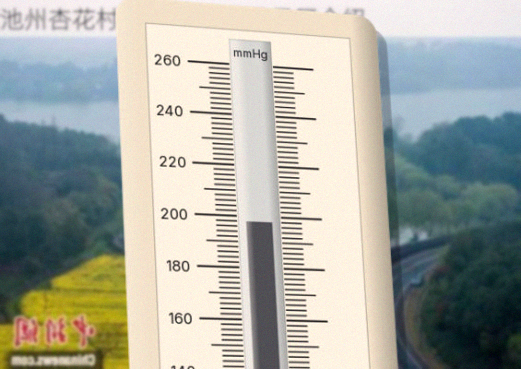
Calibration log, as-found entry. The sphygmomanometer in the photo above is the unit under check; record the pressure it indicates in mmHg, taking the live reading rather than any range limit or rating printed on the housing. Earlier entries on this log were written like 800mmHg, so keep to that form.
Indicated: 198mmHg
